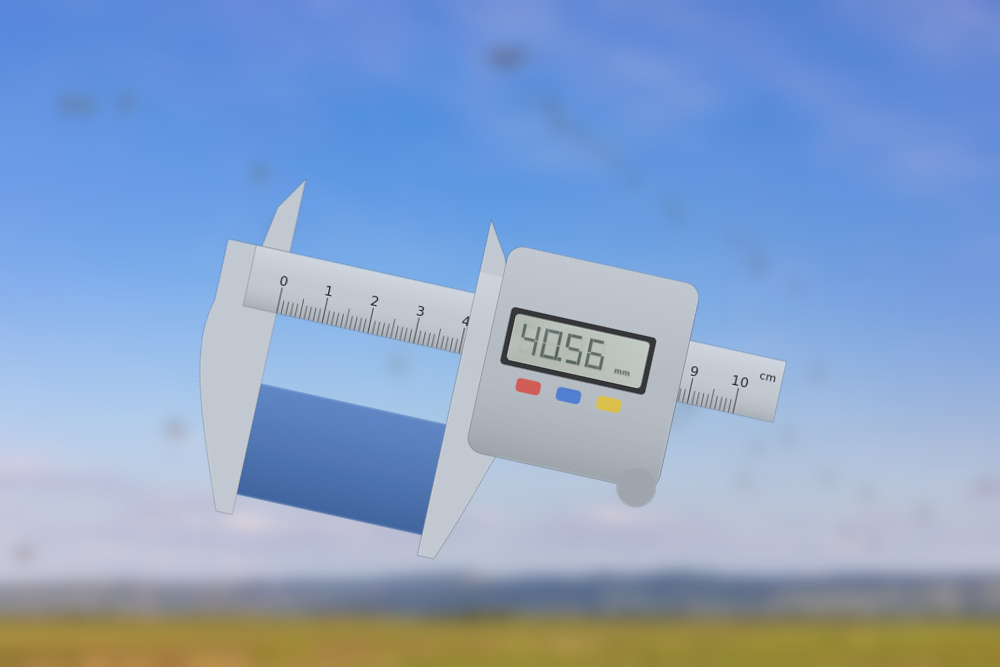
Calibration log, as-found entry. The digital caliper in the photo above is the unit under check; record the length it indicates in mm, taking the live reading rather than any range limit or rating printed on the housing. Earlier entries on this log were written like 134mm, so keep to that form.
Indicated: 40.56mm
